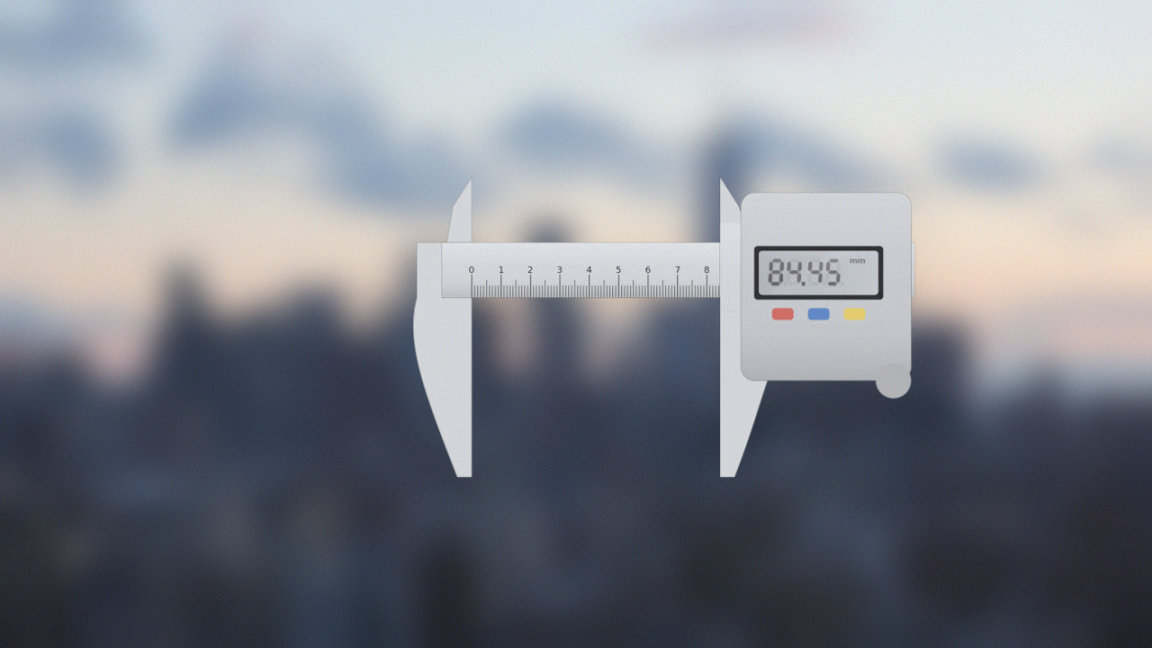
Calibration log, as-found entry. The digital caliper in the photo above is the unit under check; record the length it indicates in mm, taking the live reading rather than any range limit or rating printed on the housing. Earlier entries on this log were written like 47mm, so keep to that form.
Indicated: 84.45mm
